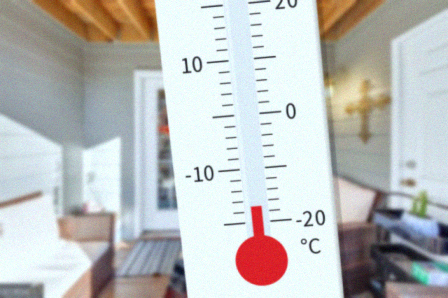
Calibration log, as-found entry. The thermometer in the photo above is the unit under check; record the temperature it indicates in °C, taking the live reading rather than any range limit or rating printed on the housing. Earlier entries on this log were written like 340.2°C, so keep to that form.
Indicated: -17°C
